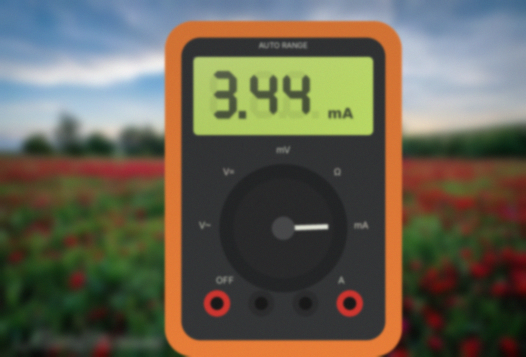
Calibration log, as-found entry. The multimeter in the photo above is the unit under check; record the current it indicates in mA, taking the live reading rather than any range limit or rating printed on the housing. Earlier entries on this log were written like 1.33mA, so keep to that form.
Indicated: 3.44mA
